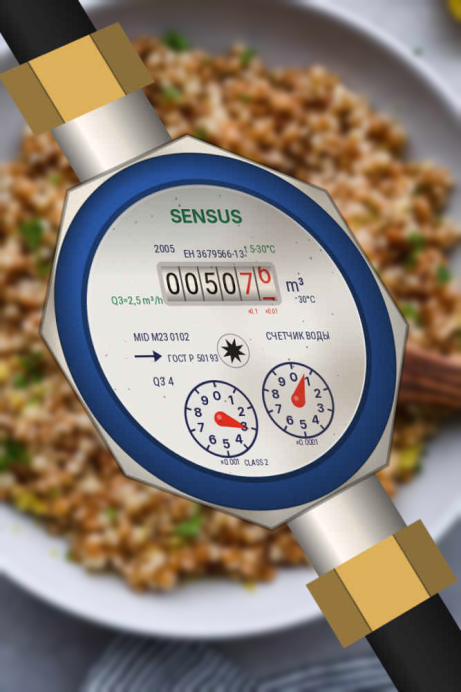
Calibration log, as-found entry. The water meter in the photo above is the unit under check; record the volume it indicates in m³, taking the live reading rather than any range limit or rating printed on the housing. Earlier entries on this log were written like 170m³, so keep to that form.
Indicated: 50.7630m³
